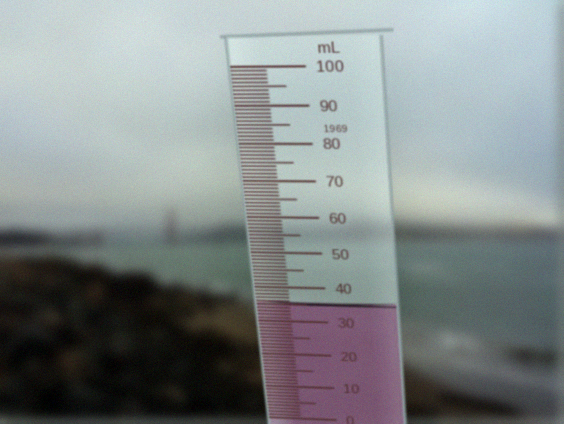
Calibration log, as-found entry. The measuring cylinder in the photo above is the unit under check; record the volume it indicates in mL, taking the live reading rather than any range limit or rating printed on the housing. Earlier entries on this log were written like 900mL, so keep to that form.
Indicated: 35mL
